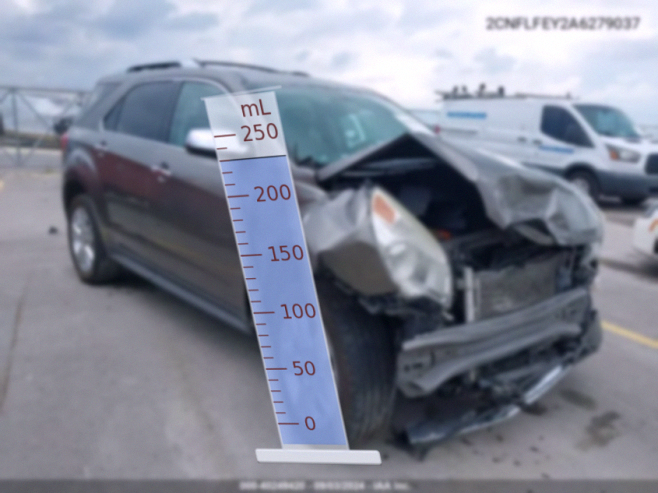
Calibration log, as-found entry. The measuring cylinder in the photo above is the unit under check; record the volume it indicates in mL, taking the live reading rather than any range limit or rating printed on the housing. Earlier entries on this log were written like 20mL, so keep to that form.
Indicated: 230mL
